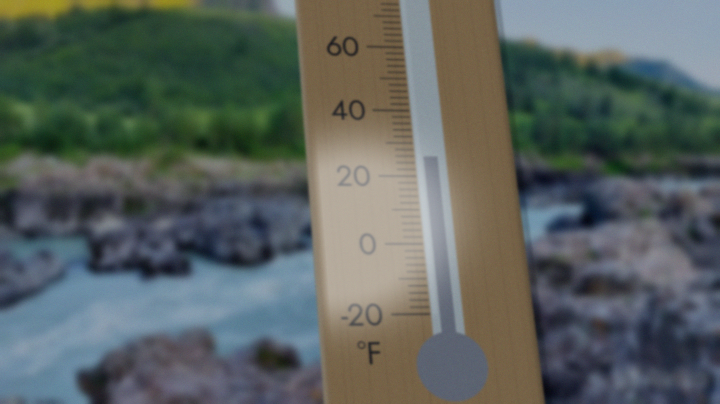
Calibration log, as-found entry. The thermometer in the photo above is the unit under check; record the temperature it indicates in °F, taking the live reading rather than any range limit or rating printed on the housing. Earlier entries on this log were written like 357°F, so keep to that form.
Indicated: 26°F
